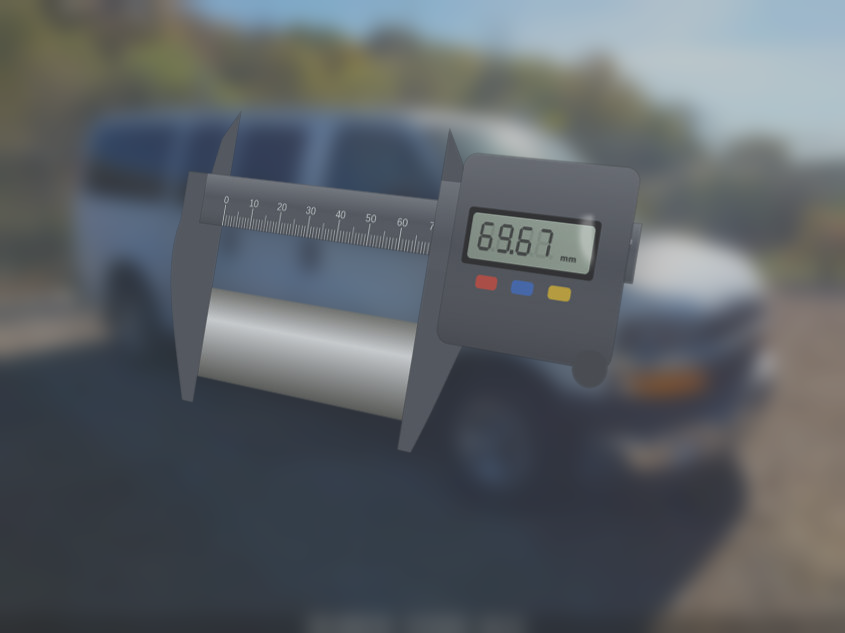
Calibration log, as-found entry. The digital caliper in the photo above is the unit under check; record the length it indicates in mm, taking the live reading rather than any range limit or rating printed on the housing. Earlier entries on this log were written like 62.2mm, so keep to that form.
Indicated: 69.67mm
